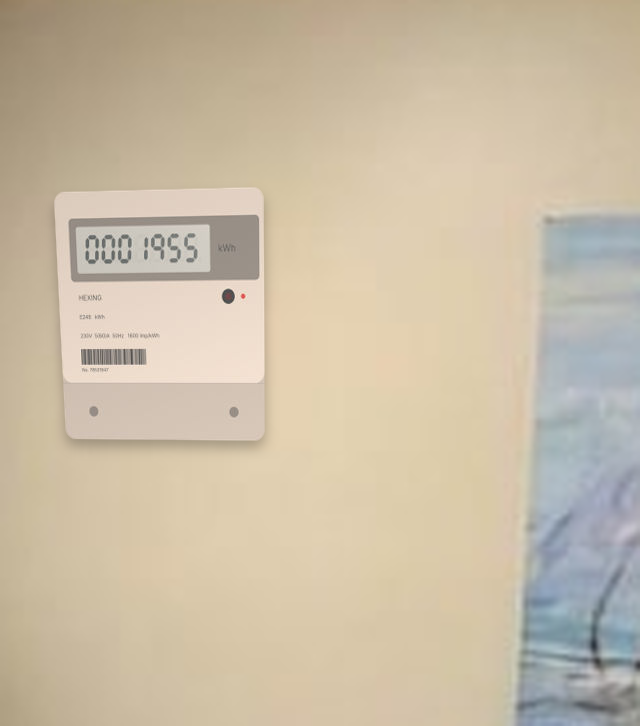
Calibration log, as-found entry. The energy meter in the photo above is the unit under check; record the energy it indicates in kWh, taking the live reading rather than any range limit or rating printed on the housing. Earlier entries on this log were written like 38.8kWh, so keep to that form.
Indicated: 1955kWh
